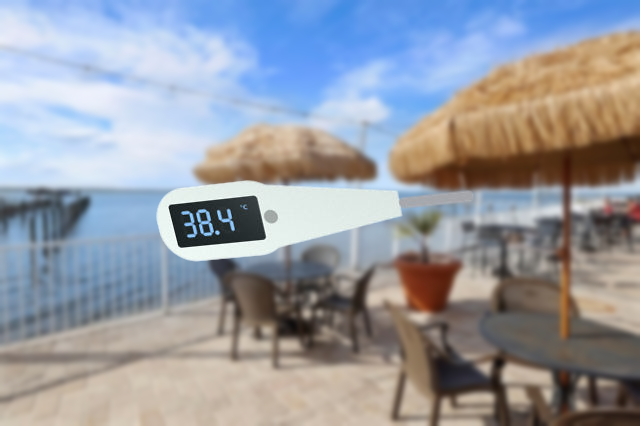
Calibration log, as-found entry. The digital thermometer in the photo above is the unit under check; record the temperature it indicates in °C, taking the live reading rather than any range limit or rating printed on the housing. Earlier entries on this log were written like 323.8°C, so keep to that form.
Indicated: 38.4°C
